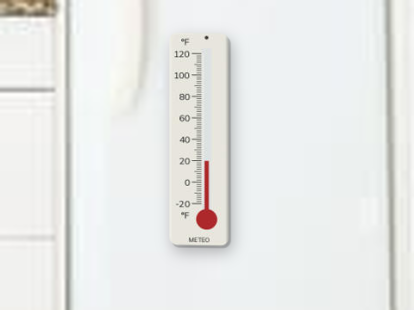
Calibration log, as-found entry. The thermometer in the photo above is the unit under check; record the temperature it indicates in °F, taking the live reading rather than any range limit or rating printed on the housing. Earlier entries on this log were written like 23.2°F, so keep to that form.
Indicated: 20°F
